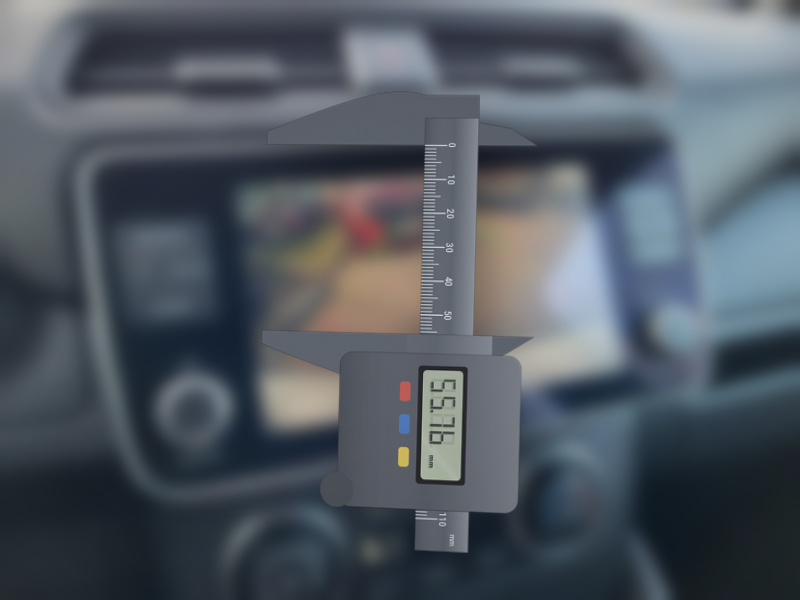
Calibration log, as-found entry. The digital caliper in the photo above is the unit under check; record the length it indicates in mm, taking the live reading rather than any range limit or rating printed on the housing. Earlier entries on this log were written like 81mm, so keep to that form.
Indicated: 55.76mm
